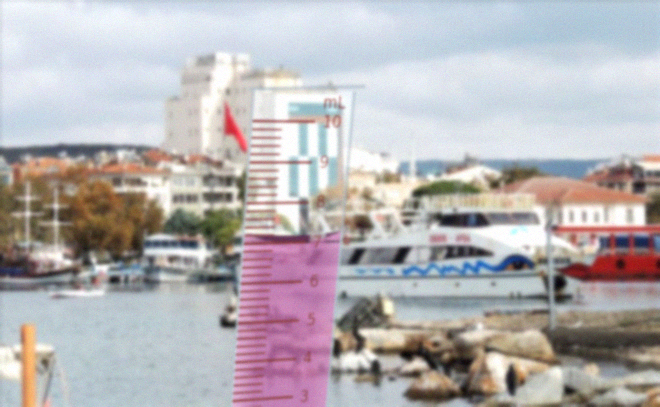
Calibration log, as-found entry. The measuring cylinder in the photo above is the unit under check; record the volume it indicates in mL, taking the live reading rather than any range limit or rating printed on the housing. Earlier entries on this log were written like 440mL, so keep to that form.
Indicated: 7mL
